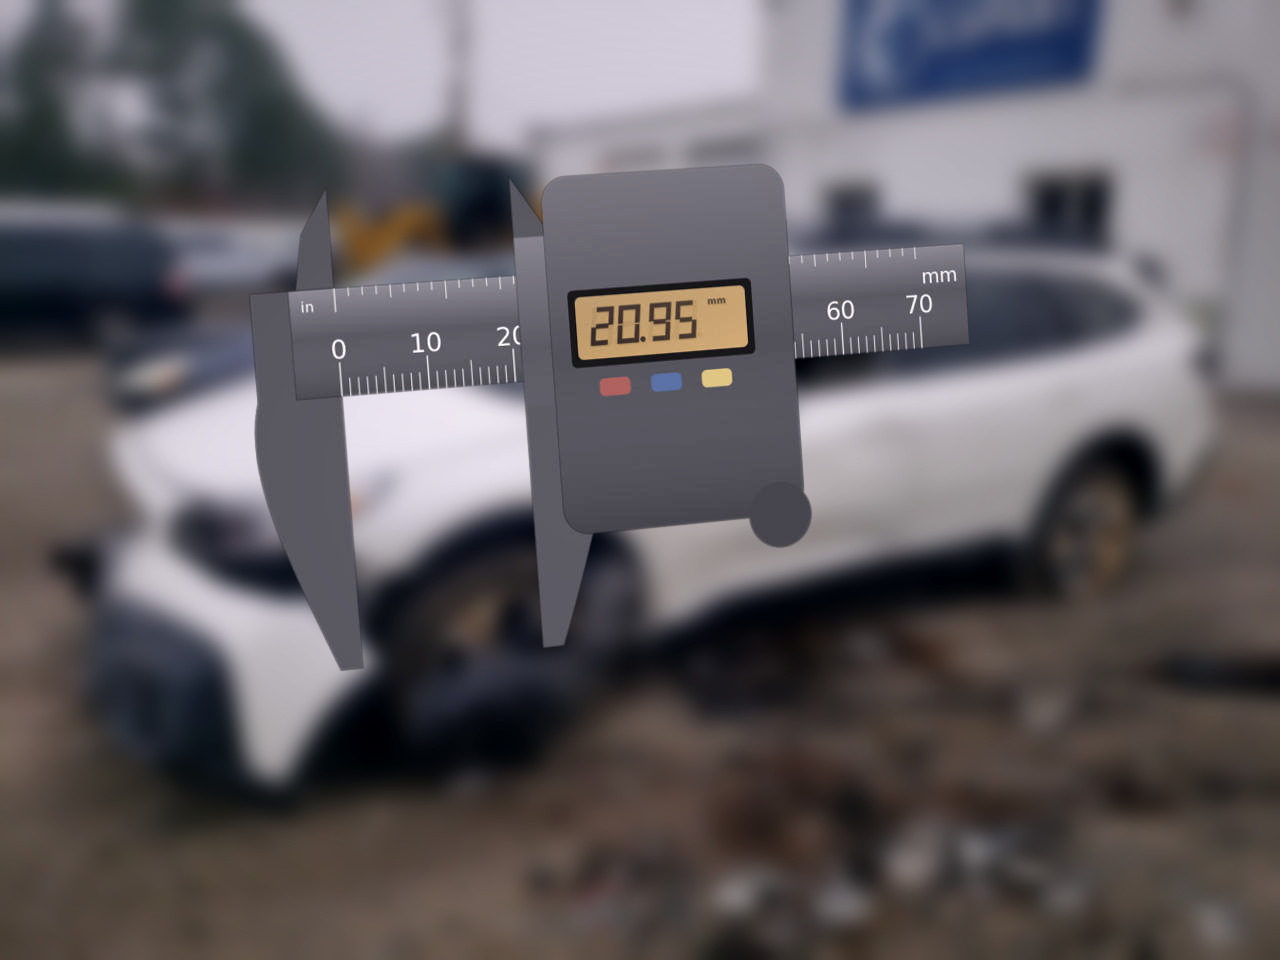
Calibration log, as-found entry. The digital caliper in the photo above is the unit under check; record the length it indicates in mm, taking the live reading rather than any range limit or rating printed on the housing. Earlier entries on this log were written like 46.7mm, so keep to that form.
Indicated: 20.95mm
